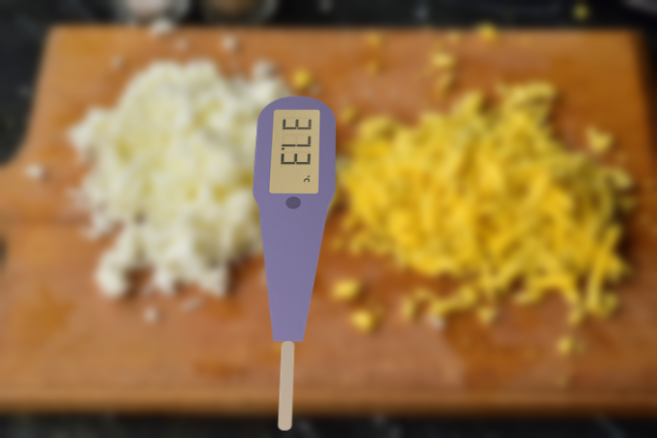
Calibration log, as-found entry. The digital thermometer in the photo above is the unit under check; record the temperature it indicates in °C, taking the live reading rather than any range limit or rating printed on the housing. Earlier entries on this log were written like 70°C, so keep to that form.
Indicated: 37.3°C
